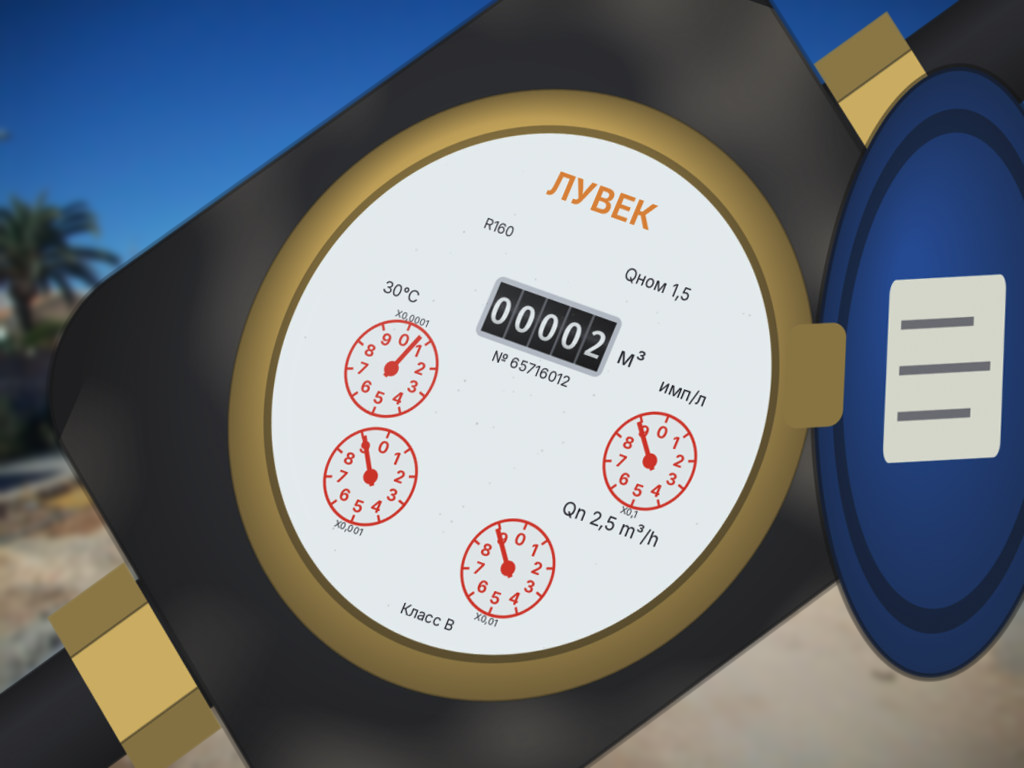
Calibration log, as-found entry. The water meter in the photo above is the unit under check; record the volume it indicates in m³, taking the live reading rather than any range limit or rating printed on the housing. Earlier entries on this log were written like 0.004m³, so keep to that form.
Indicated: 2.8890m³
